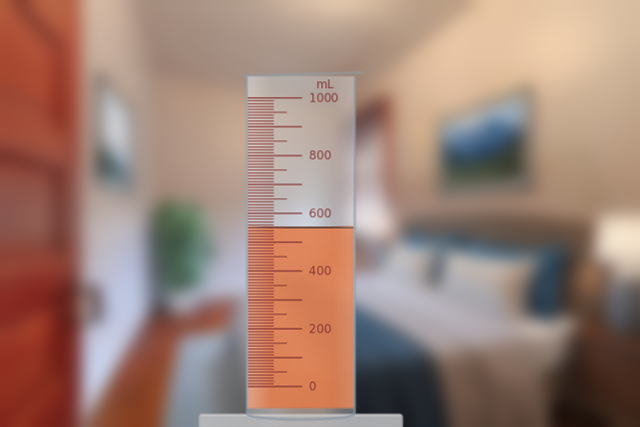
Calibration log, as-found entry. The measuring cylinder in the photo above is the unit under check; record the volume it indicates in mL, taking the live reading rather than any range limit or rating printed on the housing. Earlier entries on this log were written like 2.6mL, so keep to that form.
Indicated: 550mL
